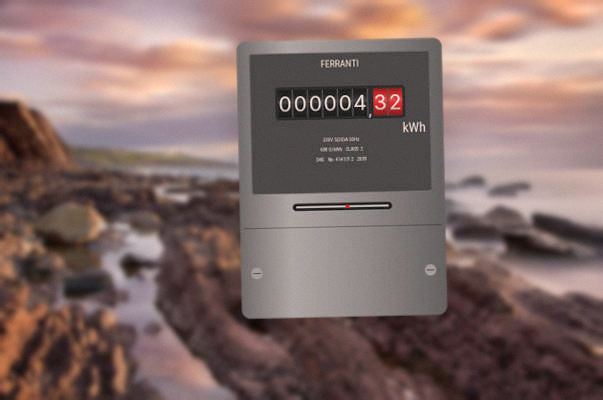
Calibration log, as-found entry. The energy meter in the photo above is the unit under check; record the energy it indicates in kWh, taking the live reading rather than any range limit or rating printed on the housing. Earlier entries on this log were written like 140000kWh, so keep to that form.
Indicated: 4.32kWh
